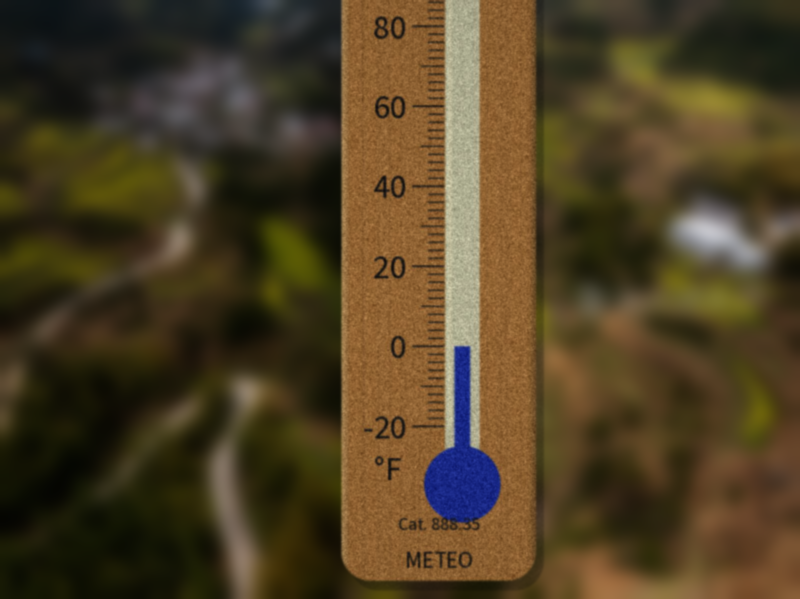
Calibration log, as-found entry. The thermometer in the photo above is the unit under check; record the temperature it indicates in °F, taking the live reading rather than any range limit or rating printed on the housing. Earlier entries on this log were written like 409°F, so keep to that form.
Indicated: 0°F
